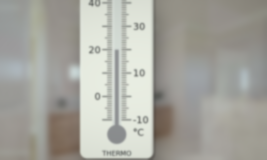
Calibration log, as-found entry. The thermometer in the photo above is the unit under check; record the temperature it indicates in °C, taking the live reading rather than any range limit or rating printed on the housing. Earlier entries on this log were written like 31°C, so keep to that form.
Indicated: 20°C
